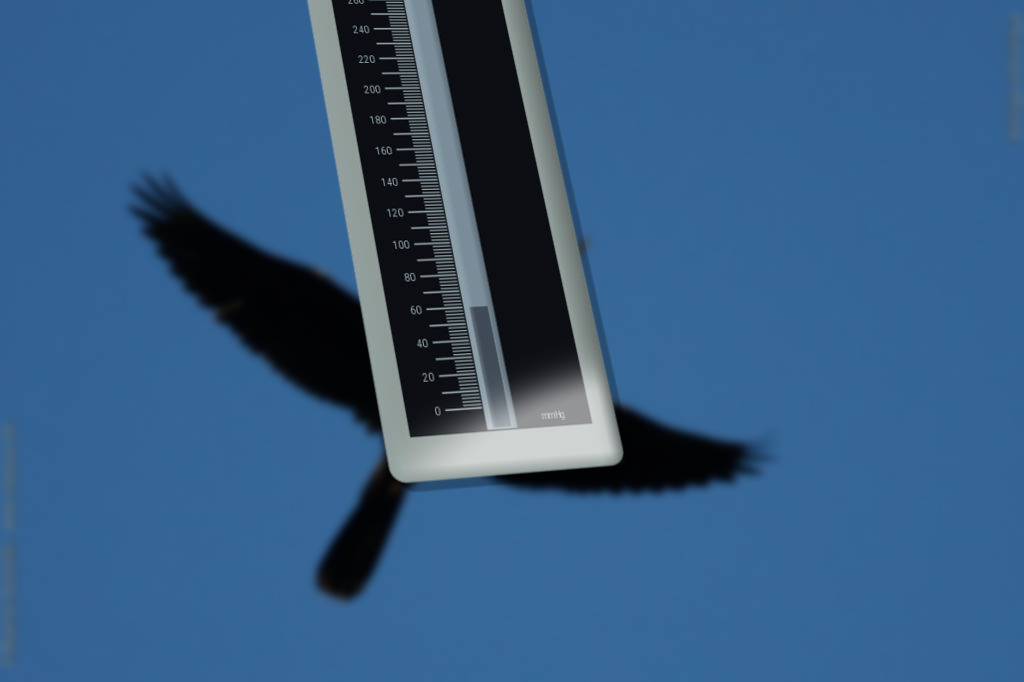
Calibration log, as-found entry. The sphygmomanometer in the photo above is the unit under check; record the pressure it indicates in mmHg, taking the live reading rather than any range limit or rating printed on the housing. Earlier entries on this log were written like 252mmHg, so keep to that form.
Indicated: 60mmHg
